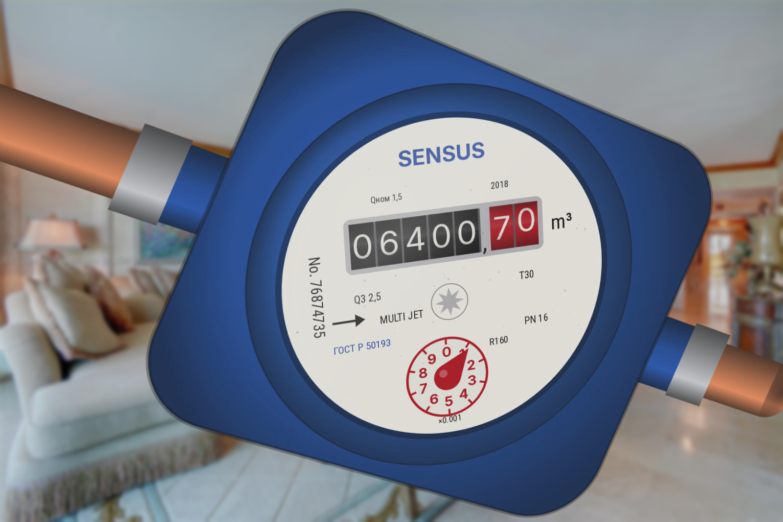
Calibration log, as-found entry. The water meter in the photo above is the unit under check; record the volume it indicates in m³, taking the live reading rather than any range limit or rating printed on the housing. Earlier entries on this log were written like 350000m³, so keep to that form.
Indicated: 6400.701m³
